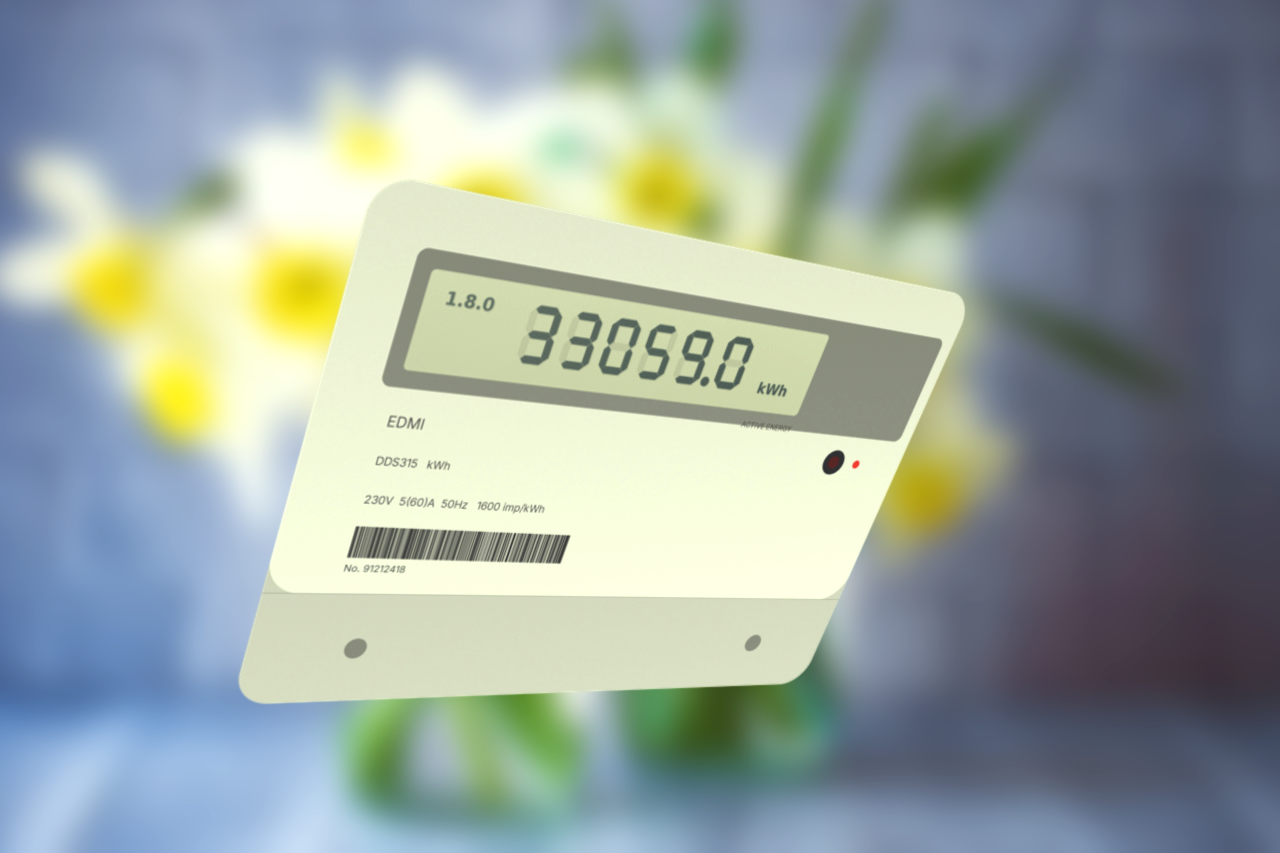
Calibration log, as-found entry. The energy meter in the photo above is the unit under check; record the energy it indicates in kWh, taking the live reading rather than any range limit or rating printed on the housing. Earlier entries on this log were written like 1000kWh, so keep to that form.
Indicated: 33059.0kWh
